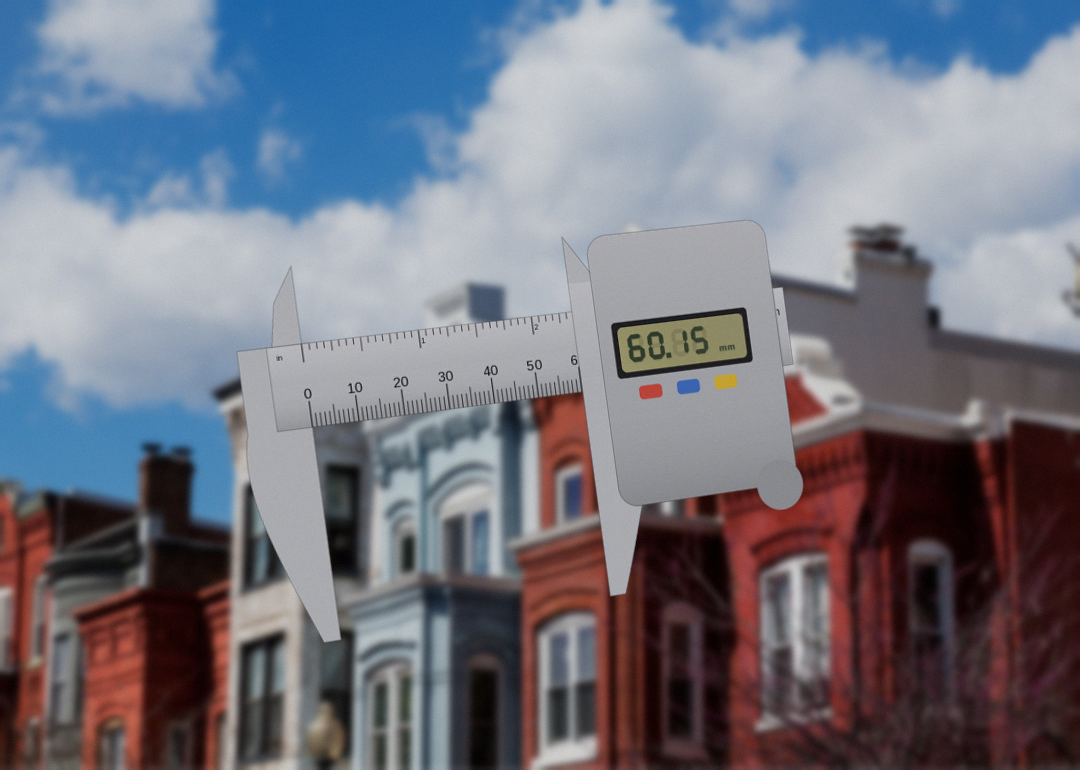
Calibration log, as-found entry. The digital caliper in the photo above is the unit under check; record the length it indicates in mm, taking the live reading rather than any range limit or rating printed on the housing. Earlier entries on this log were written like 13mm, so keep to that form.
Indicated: 60.15mm
